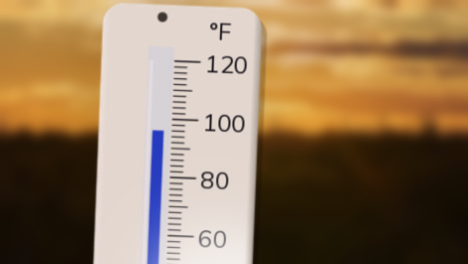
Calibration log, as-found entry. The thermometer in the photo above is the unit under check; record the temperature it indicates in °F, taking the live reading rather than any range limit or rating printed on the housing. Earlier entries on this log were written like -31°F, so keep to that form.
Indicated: 96°F
